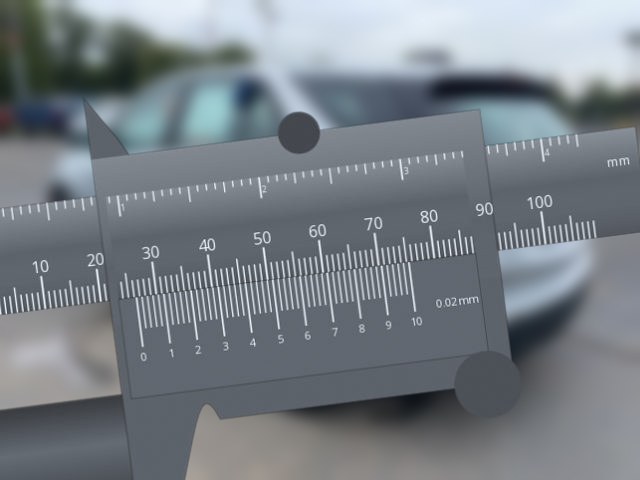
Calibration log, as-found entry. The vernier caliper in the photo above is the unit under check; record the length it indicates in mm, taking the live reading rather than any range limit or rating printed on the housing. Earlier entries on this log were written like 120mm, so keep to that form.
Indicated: 26.4mm
